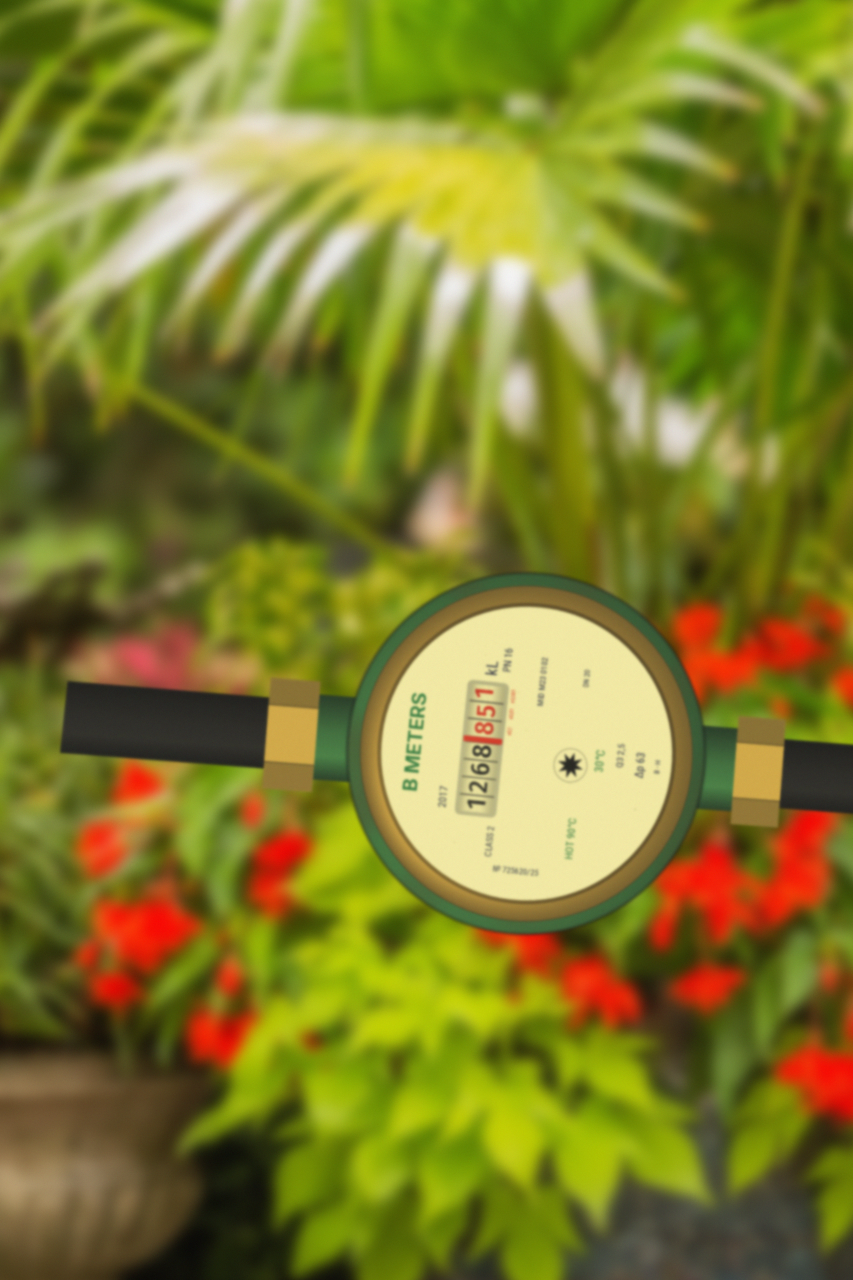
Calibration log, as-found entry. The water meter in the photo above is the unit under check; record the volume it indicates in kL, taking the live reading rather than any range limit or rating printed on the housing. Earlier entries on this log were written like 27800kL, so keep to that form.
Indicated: 1268.851kL
